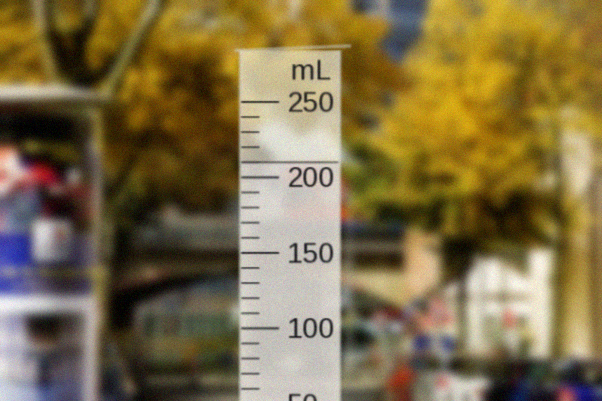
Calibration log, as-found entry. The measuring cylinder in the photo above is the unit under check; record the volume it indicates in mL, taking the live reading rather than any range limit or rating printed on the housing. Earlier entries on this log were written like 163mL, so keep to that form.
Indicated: 210mL
